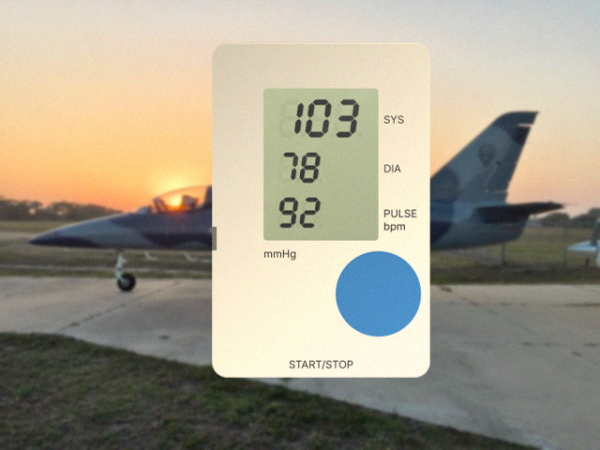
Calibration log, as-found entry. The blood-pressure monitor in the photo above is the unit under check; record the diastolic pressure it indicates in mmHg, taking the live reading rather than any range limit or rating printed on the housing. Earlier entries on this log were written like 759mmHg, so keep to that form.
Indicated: 78mmHg
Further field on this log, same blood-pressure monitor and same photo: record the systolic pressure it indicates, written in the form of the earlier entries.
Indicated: 103mmHg
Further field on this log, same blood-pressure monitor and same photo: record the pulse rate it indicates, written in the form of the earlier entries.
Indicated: 92bpm
